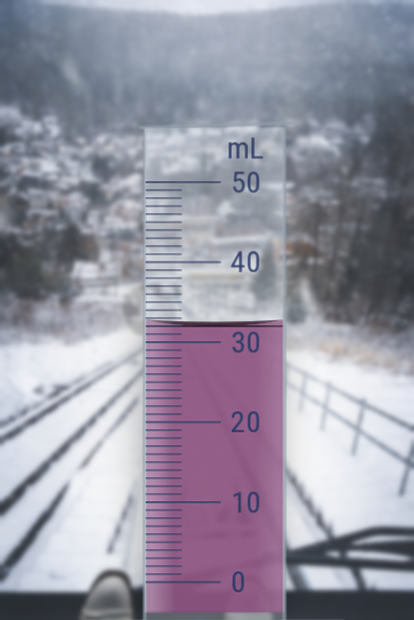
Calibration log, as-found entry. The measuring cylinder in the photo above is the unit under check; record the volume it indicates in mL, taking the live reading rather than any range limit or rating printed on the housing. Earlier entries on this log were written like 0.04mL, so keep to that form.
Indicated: 32mL
